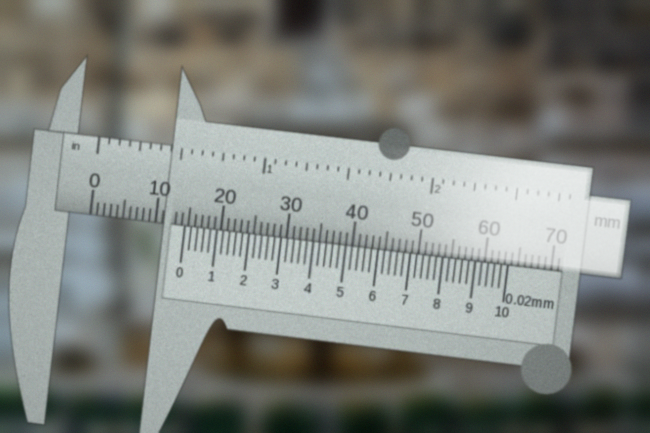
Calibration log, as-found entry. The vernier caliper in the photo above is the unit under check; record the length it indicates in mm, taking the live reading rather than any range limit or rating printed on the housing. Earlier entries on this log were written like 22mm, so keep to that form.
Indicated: 14.5mm
